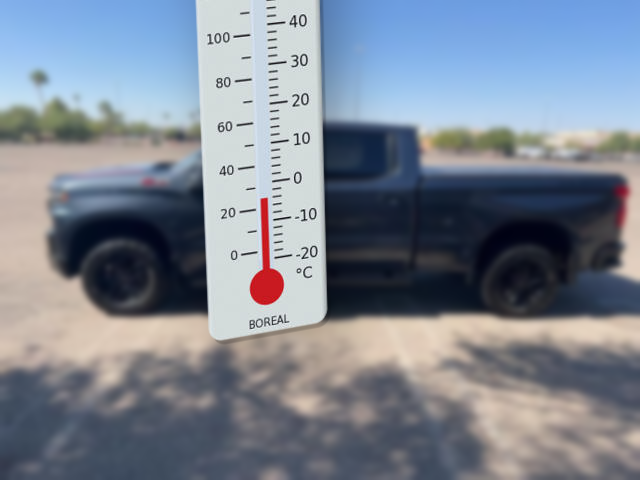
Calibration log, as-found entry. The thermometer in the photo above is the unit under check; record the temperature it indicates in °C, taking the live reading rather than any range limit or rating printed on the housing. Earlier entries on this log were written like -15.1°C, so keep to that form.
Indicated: -4°C
